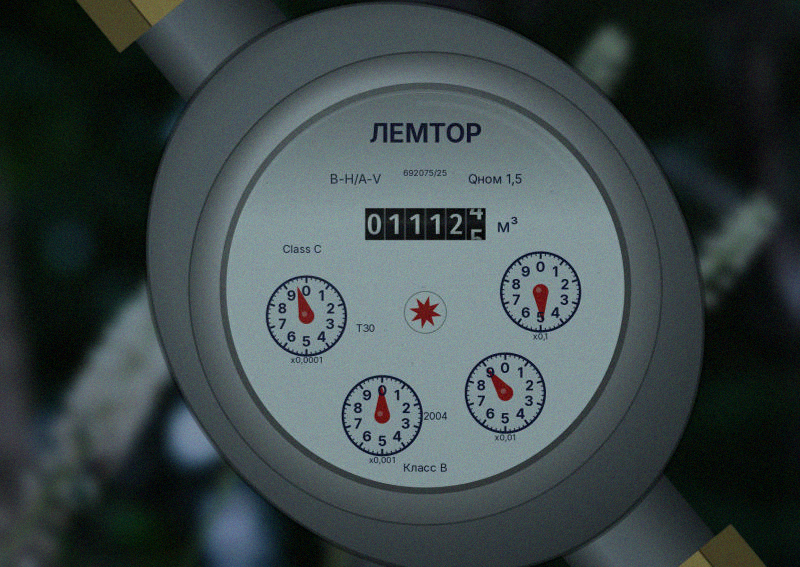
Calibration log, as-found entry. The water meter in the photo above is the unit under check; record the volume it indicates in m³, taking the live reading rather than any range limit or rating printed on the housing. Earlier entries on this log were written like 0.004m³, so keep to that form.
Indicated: 11124.4899m³
